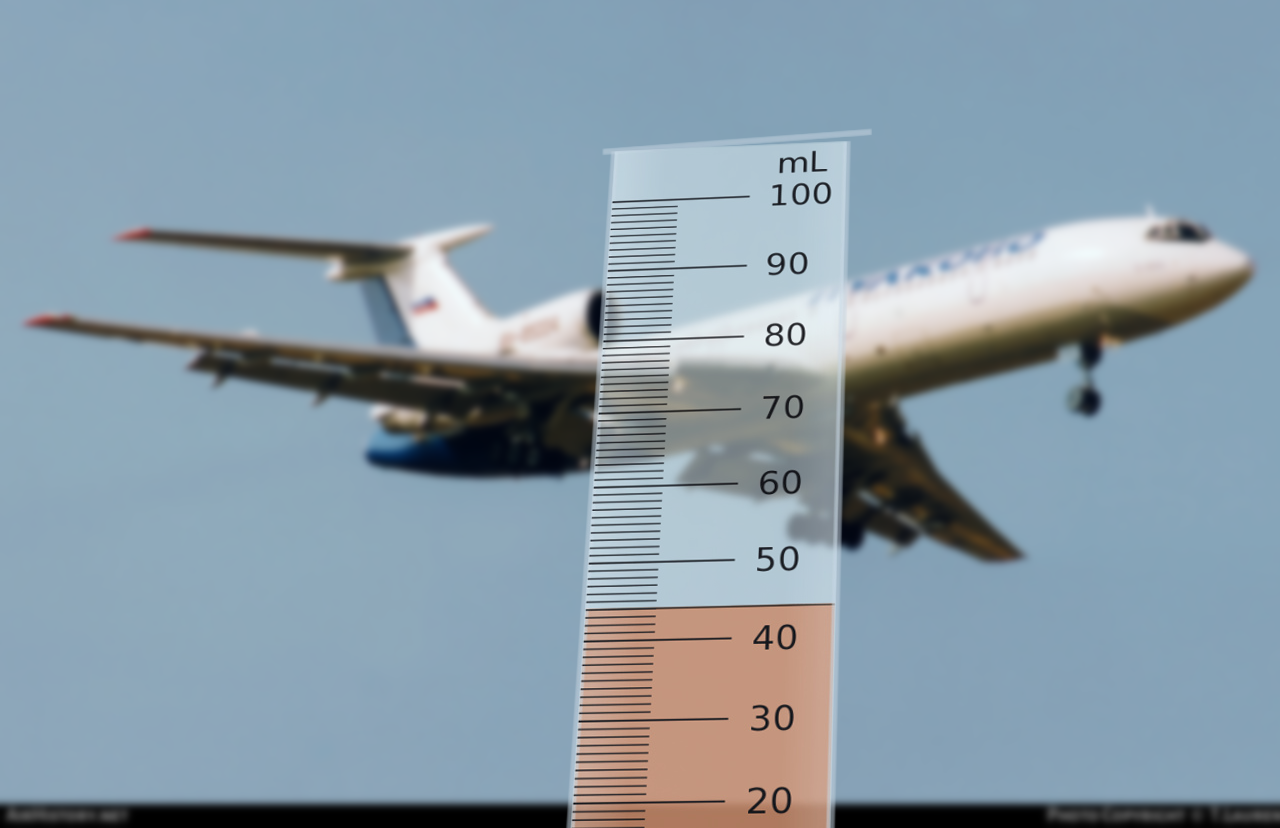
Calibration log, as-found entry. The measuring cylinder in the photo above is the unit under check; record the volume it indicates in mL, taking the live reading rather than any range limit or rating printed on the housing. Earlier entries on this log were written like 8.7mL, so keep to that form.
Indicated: 44mL
